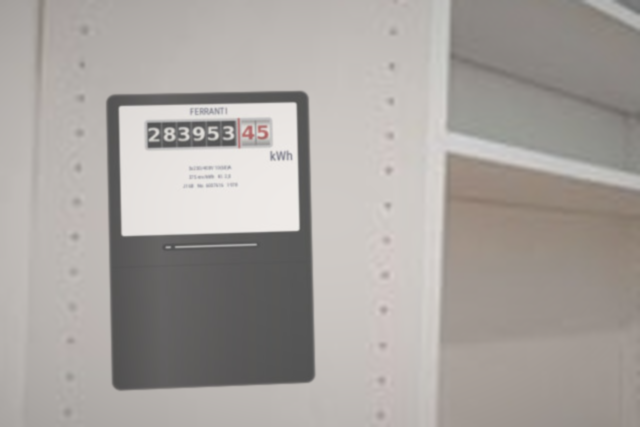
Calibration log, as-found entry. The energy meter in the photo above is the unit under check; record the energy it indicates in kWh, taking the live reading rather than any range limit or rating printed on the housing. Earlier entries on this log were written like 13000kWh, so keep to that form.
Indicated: 283953.45kWh
